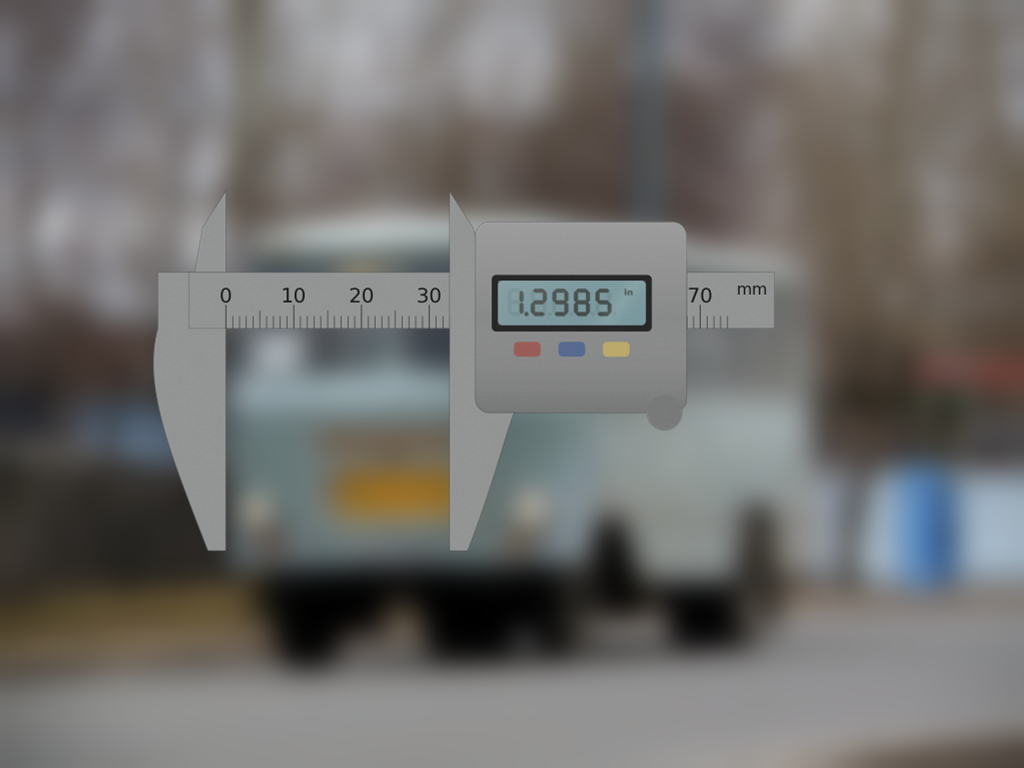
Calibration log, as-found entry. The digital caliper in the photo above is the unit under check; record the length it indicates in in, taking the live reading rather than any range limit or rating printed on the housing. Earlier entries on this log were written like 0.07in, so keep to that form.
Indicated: 1.2985in
